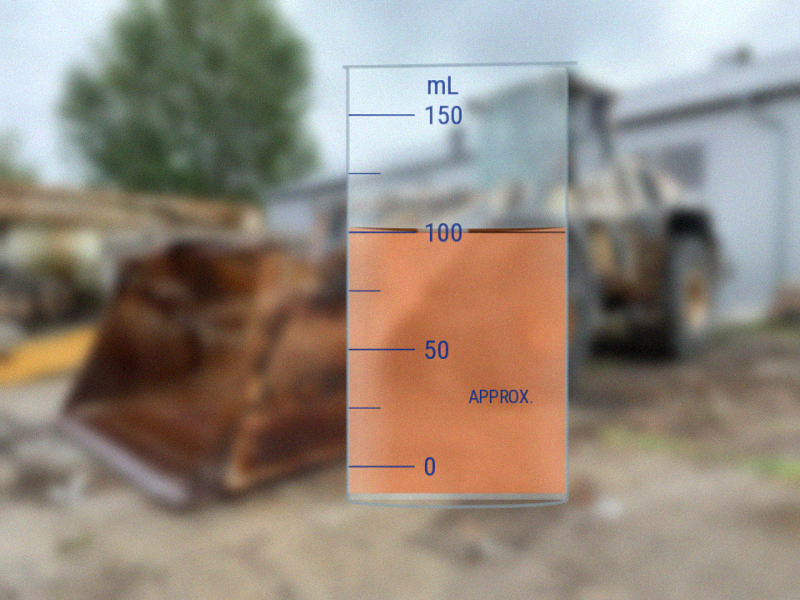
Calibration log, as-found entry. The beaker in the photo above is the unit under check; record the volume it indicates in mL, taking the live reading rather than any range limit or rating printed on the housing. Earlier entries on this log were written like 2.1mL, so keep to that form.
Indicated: 100mL
